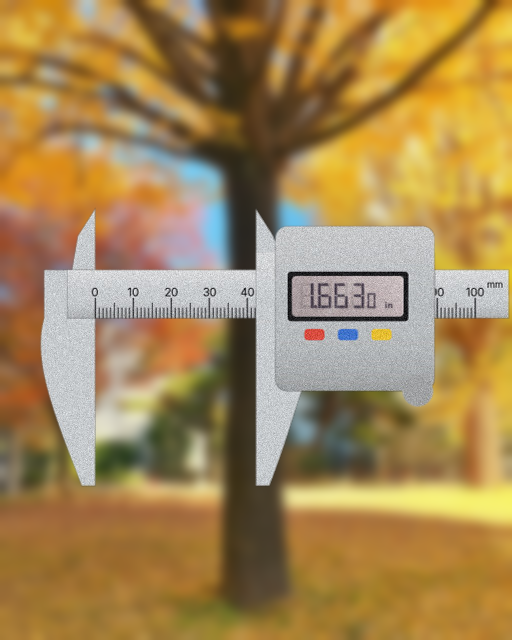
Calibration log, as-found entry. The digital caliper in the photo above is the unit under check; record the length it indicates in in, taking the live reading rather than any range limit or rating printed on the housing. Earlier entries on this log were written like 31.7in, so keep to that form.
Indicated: 1.6630in
